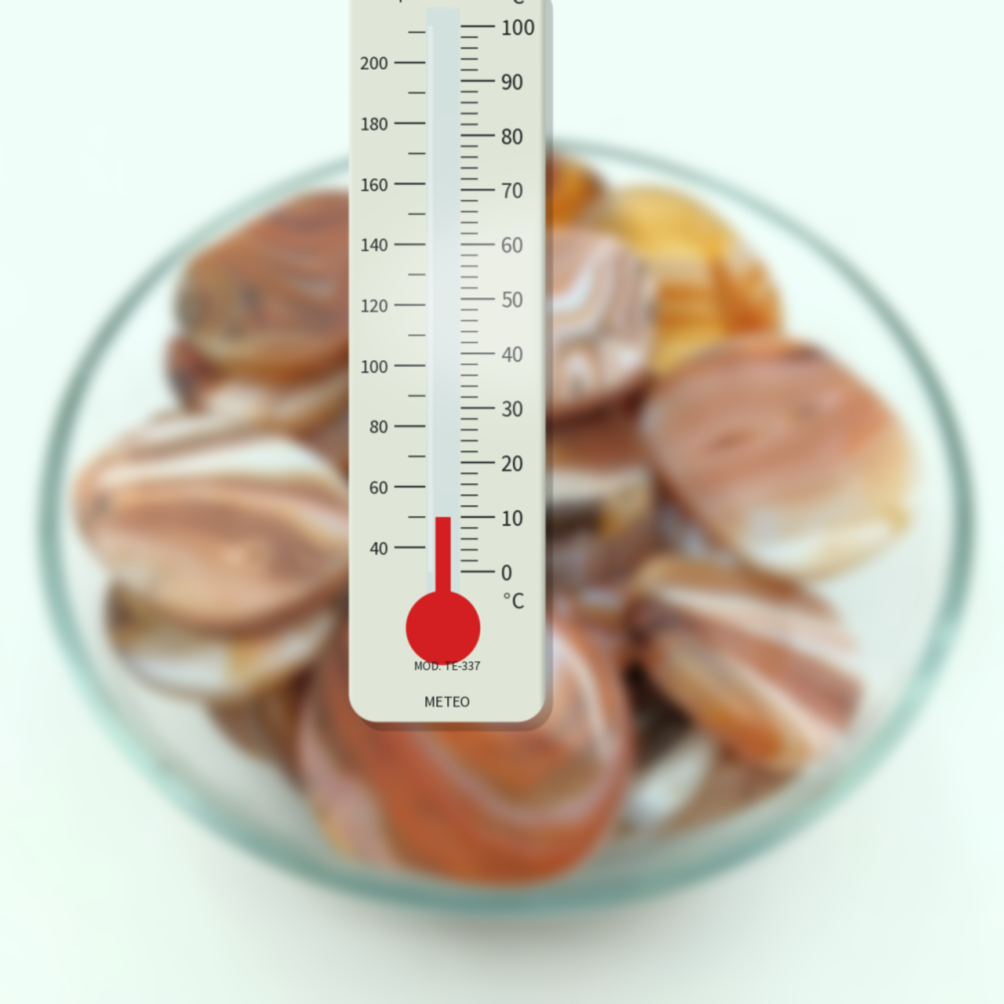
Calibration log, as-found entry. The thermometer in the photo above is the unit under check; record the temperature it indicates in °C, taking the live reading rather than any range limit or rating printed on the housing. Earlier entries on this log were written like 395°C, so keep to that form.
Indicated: 10°C
